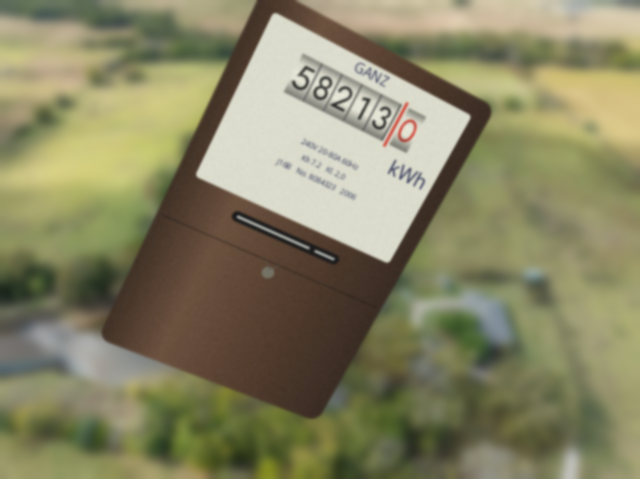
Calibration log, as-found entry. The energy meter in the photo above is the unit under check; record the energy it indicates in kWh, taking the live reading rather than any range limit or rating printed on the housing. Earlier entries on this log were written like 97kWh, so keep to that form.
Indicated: 58213.0kWh
